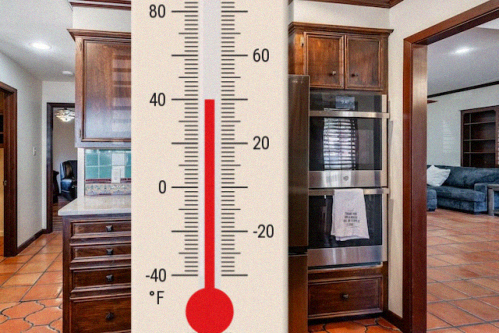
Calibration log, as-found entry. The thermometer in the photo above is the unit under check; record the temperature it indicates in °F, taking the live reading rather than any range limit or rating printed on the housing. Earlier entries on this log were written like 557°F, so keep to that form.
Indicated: 40°F
